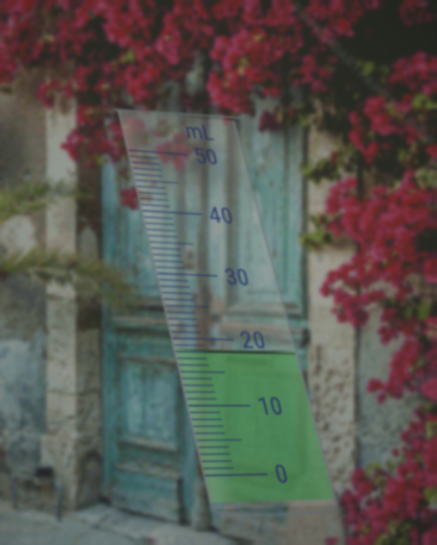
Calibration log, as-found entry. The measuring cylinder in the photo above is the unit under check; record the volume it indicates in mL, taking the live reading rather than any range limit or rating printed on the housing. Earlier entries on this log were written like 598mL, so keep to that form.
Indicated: 18mL
